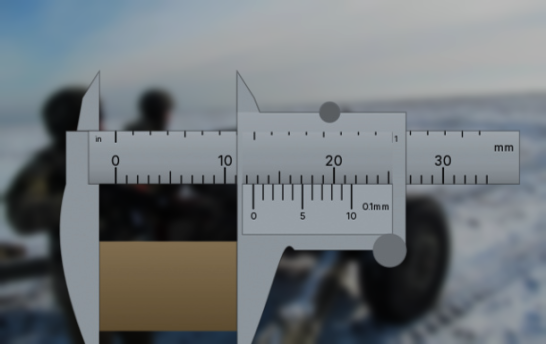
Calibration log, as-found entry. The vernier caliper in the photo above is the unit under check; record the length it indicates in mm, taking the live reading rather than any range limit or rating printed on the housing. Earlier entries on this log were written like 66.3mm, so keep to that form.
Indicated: 12.6mm
